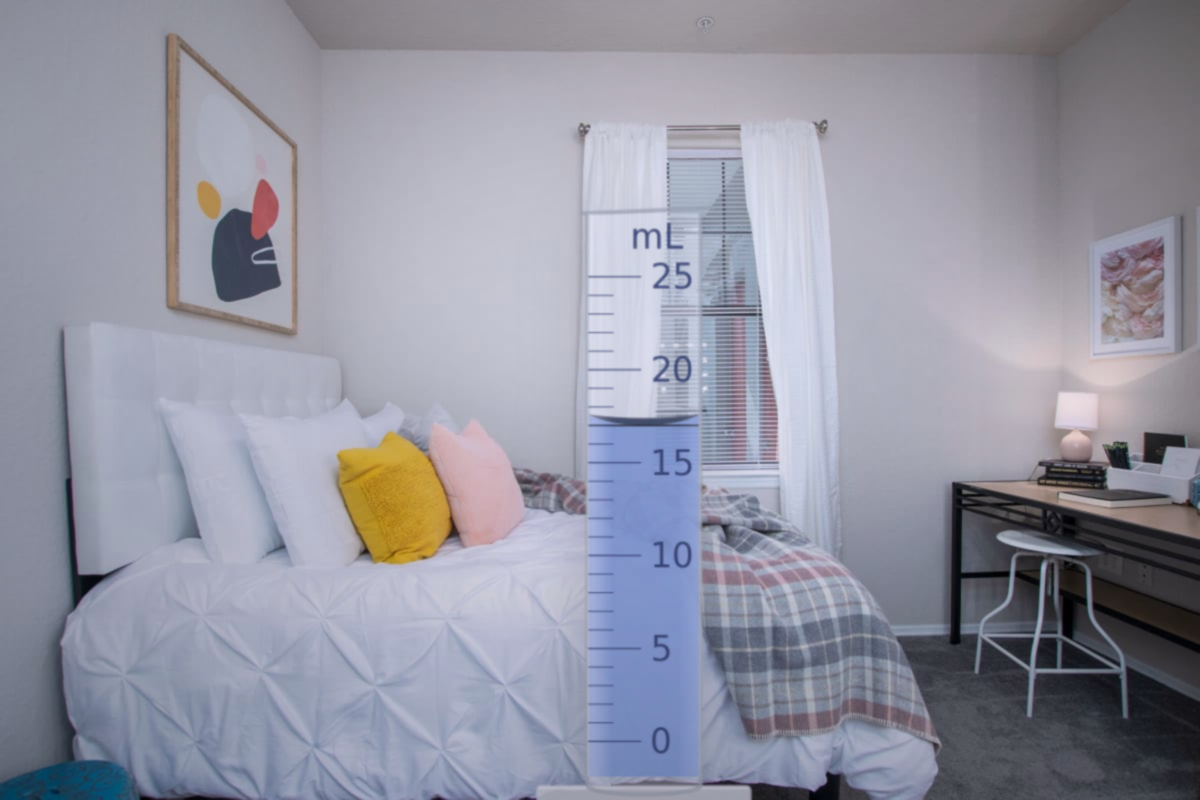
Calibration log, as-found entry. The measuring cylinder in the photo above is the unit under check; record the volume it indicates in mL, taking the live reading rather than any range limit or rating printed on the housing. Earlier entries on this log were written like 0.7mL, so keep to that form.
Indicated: 17mL
